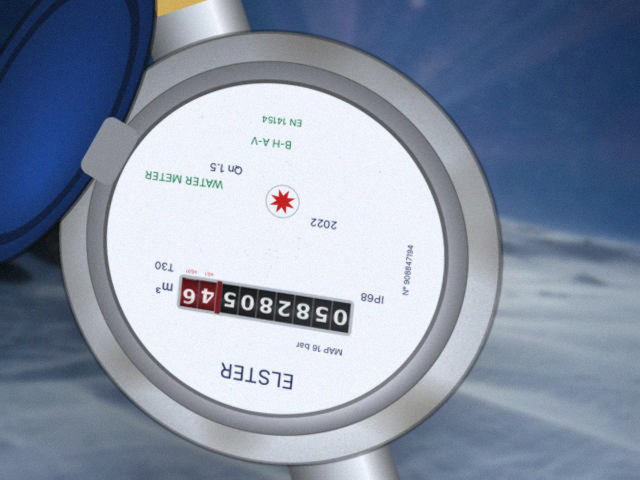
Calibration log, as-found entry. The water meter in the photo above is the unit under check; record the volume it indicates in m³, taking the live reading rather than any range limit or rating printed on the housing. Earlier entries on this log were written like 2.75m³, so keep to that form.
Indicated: 582805.46m³
